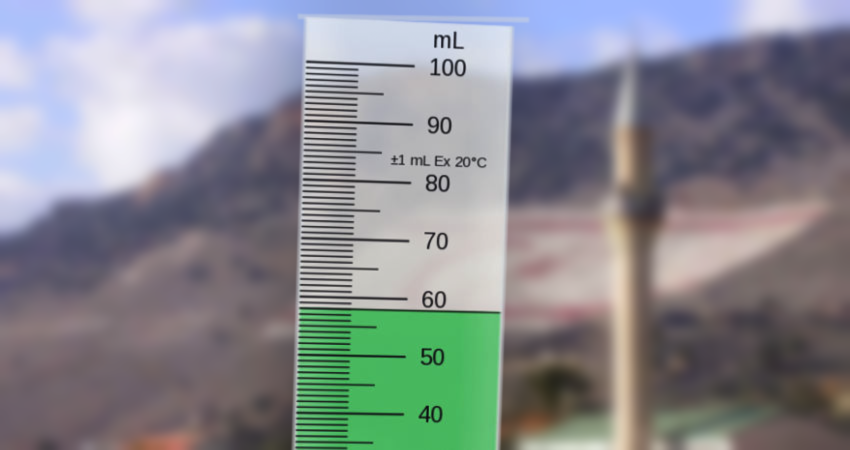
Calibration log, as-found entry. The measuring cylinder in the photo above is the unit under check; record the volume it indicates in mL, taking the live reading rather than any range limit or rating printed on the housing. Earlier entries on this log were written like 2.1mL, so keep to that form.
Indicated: 58mL
